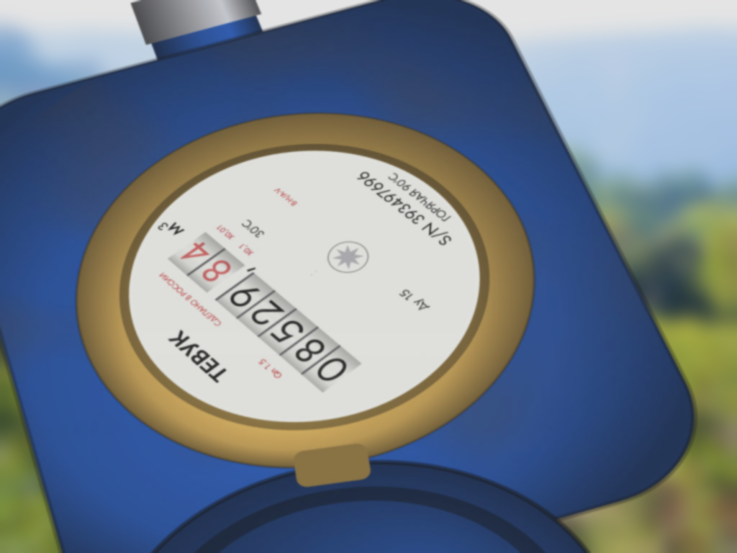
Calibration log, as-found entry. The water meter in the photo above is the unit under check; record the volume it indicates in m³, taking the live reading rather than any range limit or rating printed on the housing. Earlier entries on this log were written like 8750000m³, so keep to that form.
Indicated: 8529.84m³
